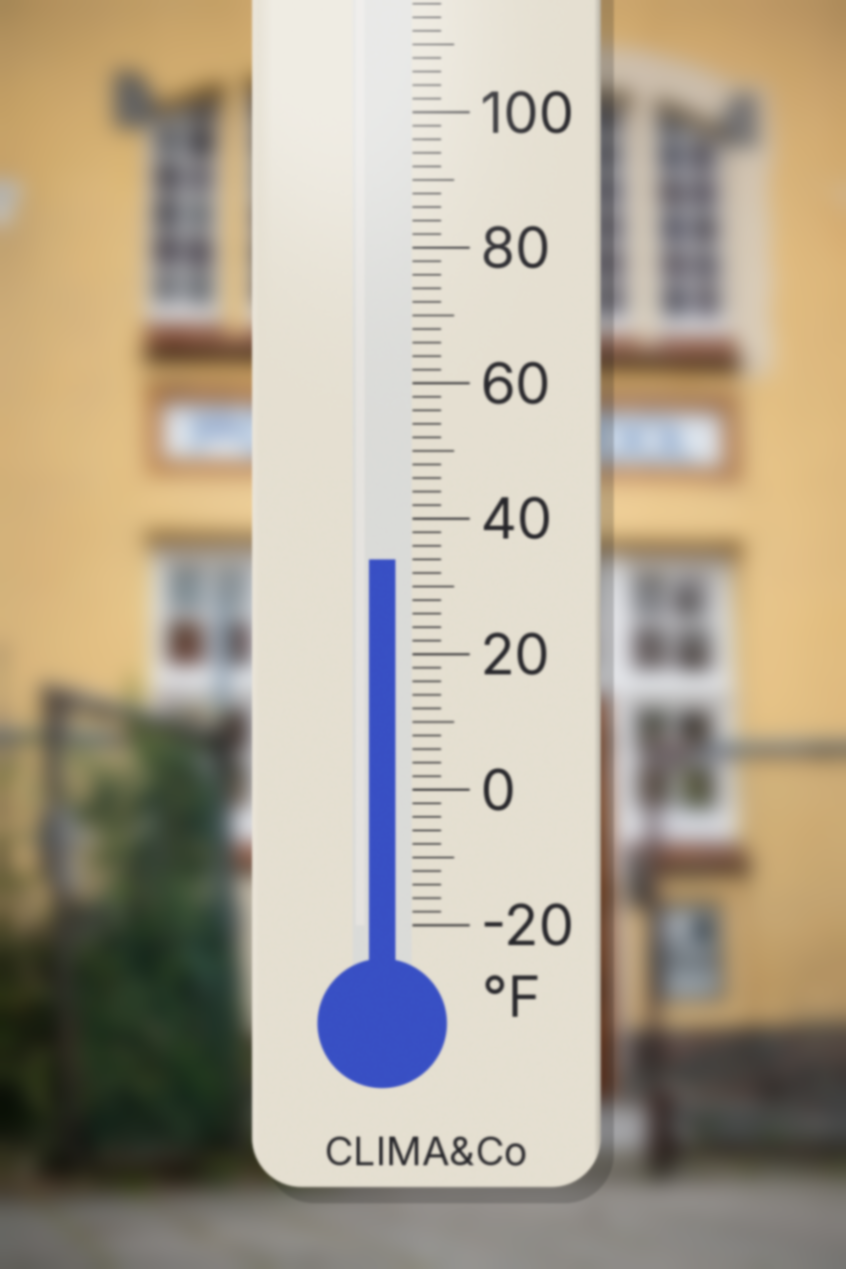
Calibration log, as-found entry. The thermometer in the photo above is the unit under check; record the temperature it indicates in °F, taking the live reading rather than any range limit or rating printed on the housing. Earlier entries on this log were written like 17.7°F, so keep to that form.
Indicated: 34°F
